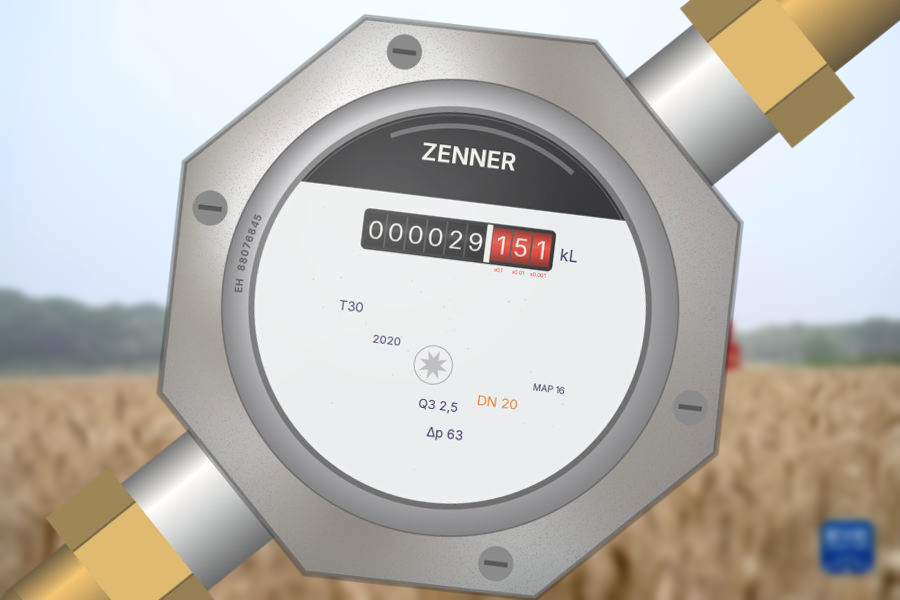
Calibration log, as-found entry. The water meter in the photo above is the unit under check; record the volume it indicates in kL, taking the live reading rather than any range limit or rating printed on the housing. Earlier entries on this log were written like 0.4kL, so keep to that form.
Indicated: 29.151kL
